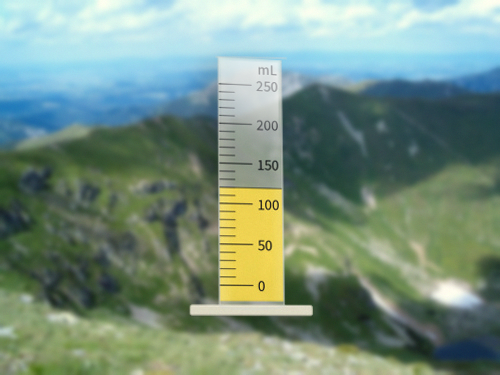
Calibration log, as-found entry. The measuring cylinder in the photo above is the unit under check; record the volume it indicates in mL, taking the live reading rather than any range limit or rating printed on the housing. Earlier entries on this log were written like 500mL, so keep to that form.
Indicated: 120mL
